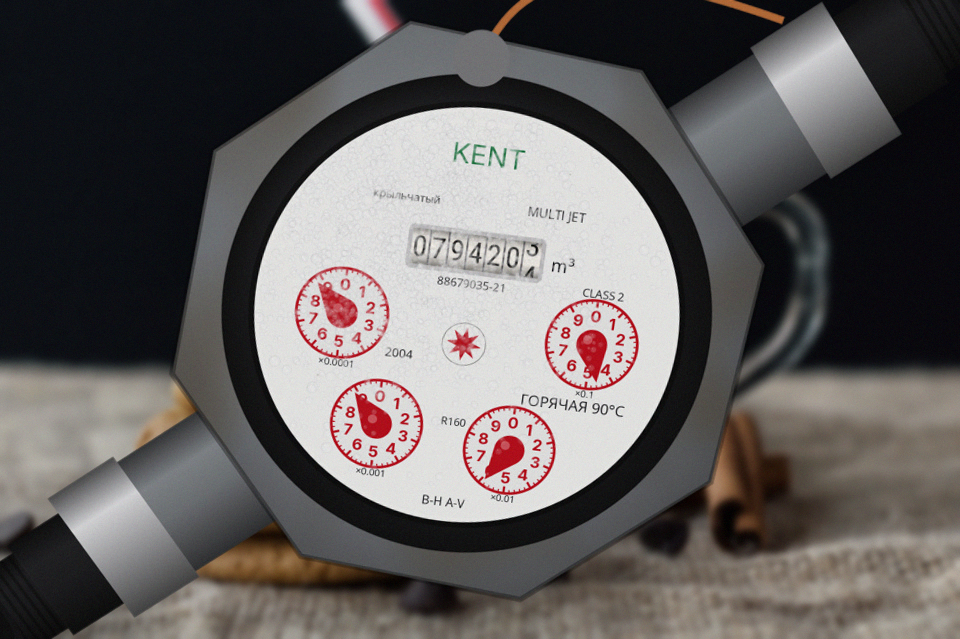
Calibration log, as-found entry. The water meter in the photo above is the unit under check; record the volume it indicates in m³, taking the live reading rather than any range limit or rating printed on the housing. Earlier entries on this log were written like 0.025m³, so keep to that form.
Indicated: 794203.4588m³
